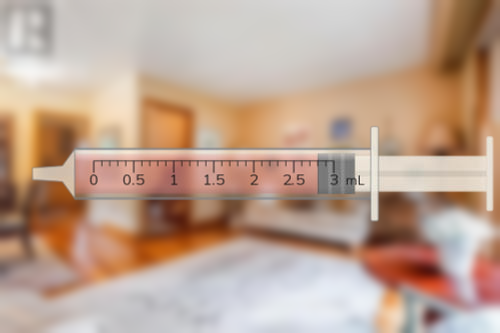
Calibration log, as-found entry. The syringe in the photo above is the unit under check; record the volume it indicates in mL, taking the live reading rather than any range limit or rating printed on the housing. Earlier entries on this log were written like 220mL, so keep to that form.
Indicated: 2.8mL
